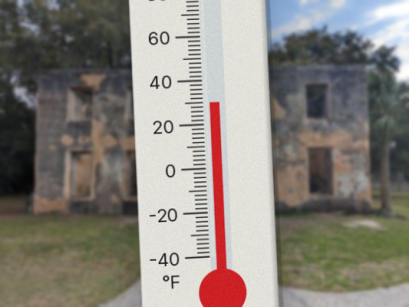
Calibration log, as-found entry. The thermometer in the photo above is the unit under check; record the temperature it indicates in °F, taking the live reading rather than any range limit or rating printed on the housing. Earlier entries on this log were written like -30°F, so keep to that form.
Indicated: 30°F
